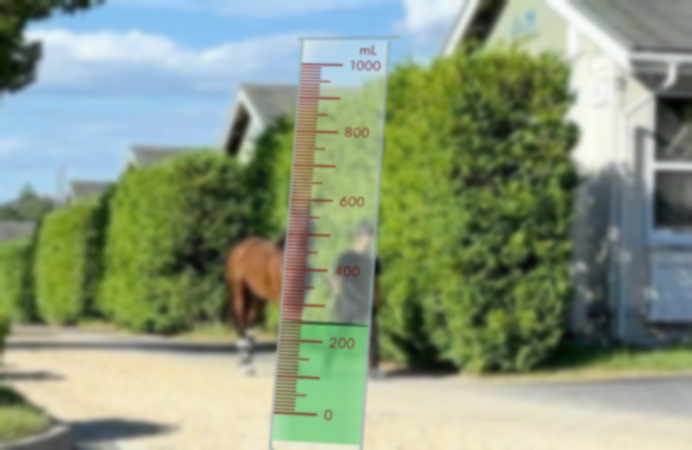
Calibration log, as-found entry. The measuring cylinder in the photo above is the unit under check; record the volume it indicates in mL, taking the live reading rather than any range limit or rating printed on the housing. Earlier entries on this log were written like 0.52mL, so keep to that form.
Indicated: 250mL
